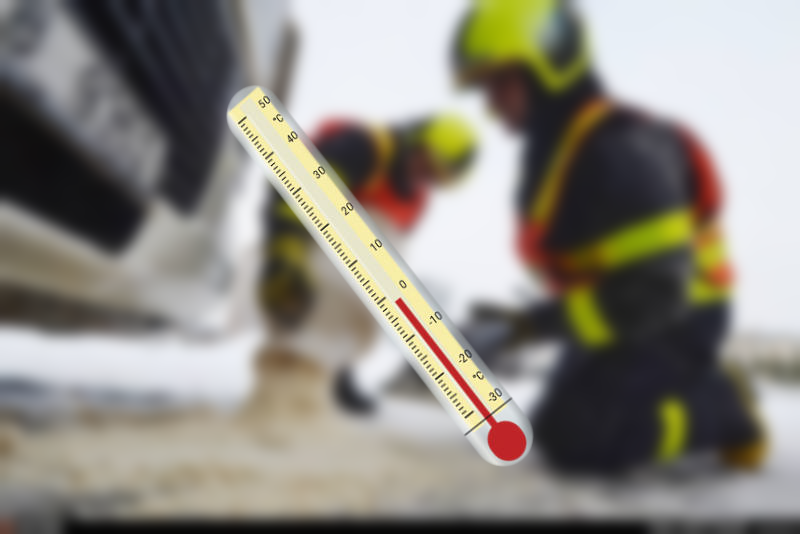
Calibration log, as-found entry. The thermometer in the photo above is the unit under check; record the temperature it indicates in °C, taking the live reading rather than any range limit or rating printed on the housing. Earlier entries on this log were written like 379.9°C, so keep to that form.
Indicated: -2°C
